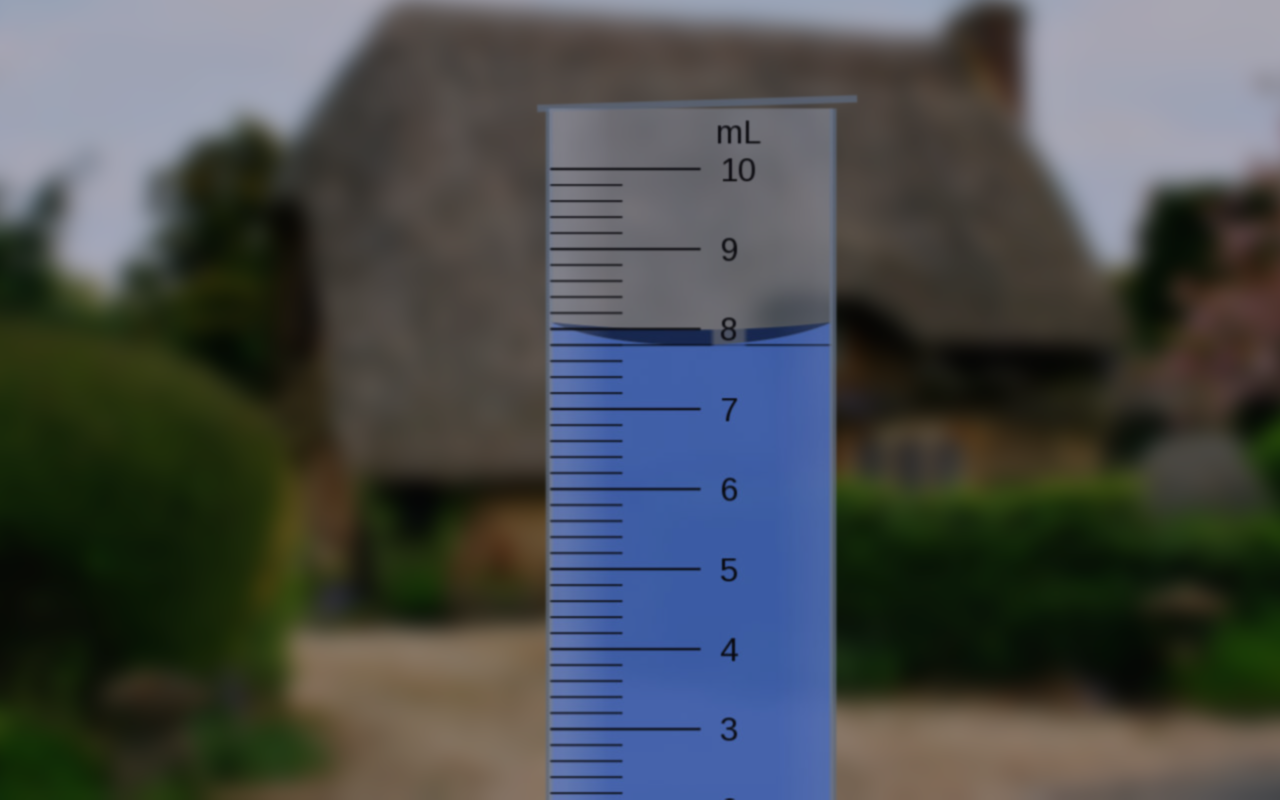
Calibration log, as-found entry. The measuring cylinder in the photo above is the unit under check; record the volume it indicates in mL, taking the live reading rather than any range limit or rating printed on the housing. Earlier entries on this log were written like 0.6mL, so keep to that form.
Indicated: 7.8mL
